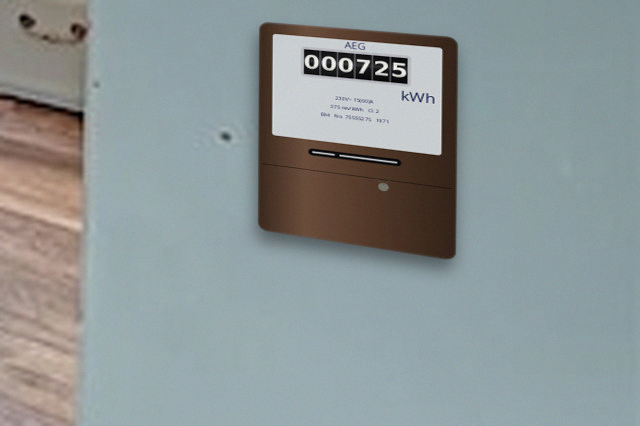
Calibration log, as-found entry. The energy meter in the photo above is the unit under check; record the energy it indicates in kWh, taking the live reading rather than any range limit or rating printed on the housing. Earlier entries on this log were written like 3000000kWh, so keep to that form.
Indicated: 725kWh
